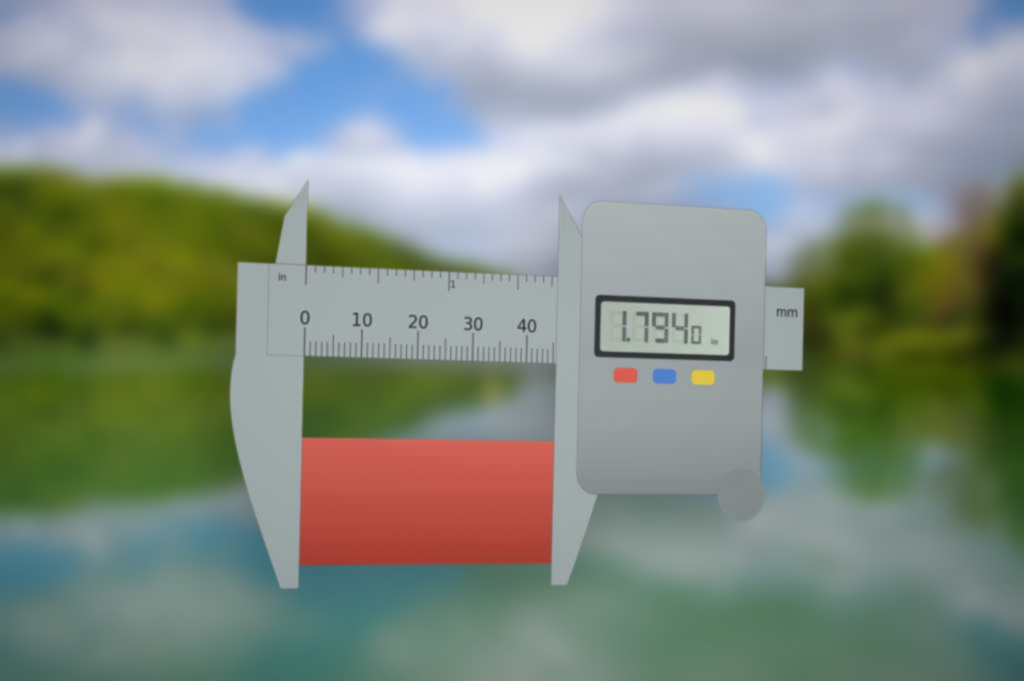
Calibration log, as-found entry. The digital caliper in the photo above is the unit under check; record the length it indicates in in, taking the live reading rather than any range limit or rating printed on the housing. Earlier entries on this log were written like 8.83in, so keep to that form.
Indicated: 1.7940in
